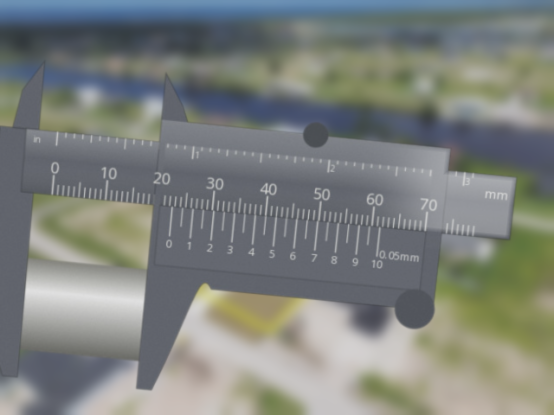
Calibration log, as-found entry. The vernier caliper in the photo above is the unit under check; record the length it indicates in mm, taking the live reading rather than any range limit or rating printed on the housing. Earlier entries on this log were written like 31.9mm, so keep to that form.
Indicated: 22.5mm
